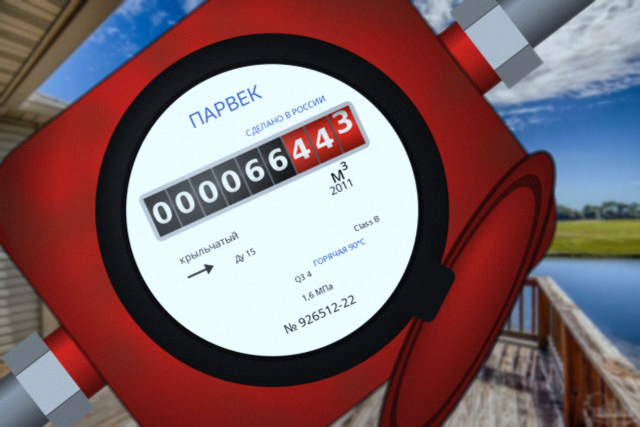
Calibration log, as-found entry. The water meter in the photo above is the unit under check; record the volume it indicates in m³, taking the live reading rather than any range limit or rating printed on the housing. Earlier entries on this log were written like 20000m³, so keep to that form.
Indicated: 66.443m³
